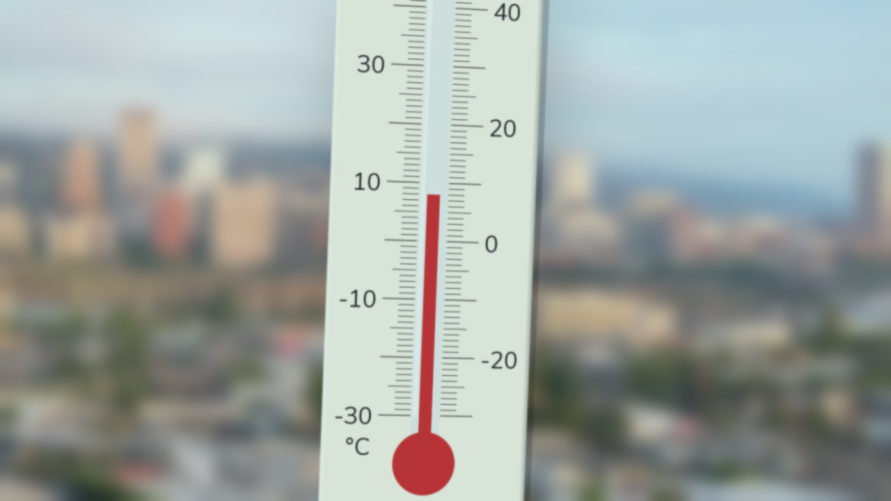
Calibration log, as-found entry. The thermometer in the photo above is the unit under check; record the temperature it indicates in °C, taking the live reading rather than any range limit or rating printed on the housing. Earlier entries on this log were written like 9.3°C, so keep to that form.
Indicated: 8°C
